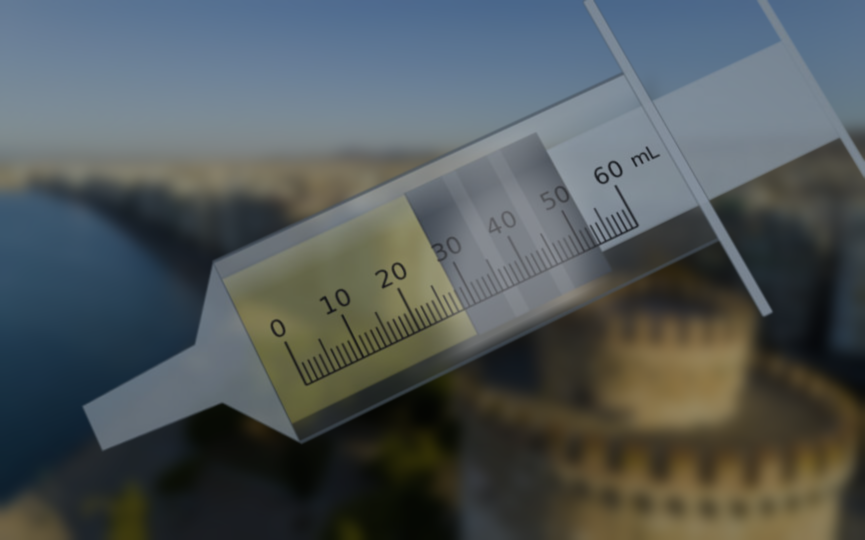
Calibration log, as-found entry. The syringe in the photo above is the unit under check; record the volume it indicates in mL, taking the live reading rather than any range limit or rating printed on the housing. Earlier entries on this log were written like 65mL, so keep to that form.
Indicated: 28mL
